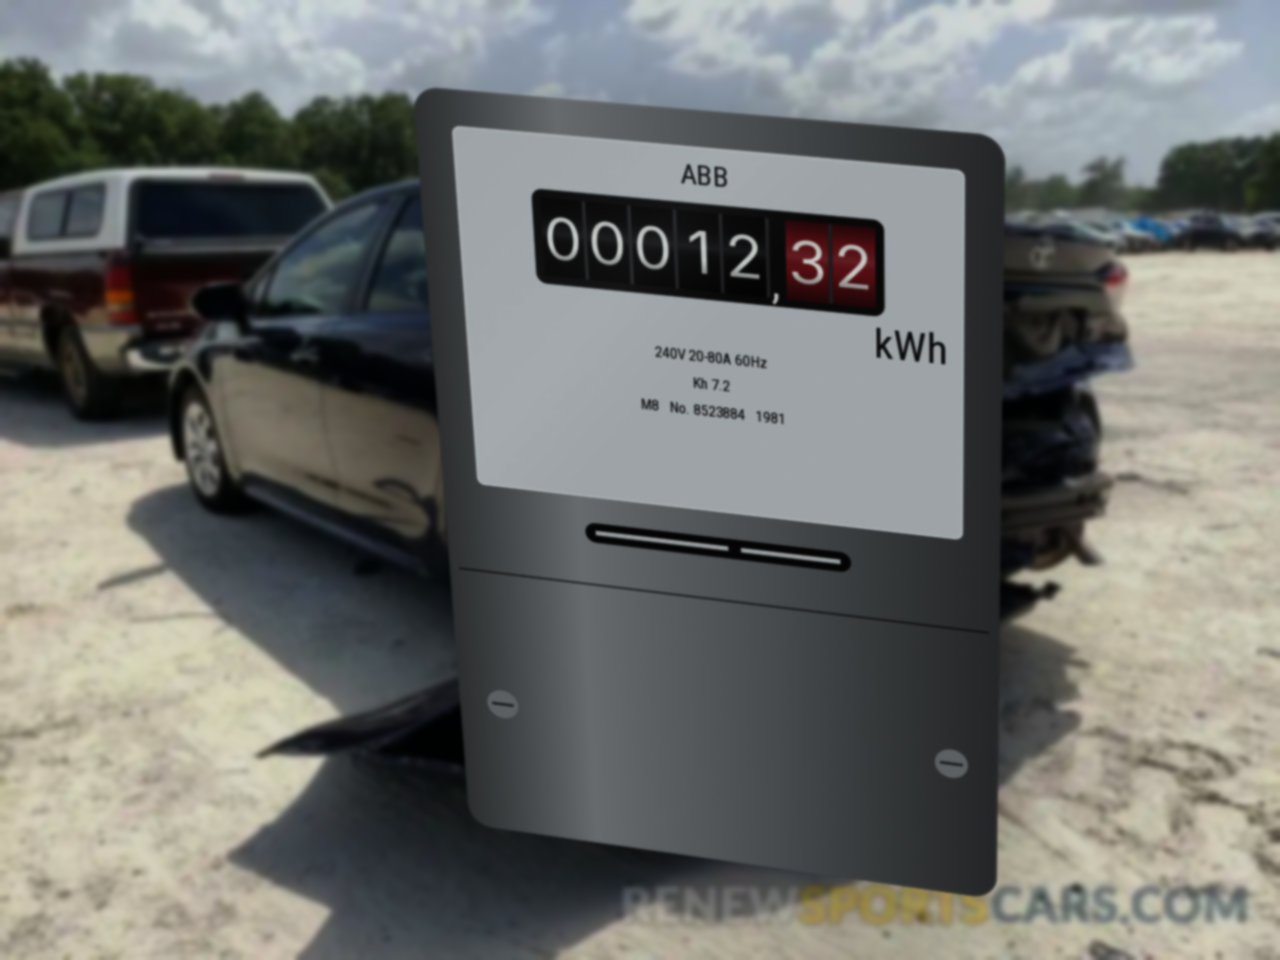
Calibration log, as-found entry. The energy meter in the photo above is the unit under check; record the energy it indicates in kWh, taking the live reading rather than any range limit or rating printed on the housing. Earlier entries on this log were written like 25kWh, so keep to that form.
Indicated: 12.32kWh
